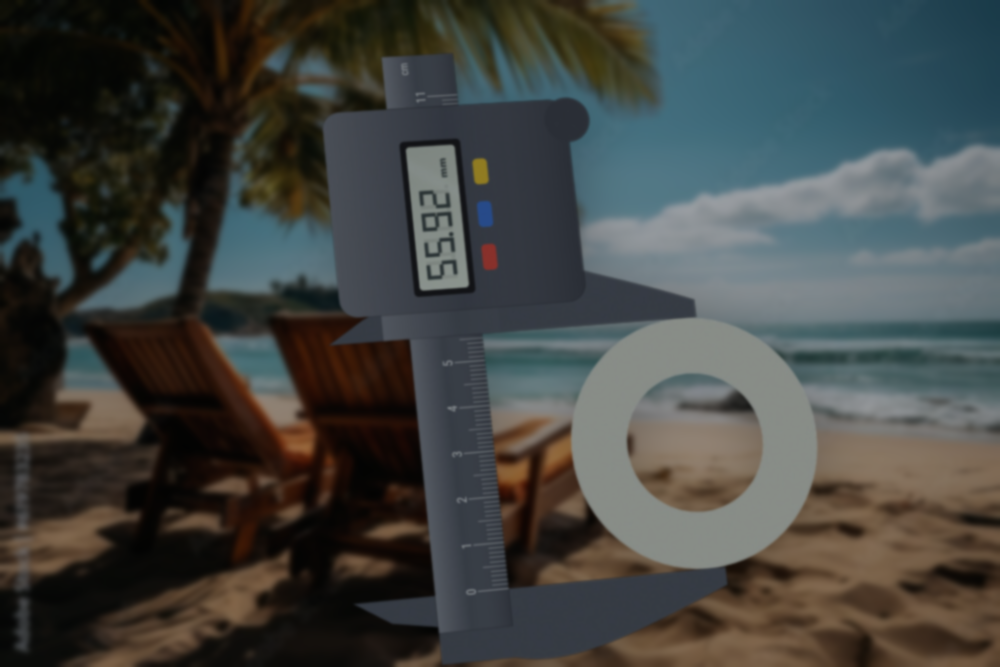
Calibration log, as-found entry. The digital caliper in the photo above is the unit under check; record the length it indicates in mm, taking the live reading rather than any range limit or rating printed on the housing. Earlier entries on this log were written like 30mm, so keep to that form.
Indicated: 55.92mm
